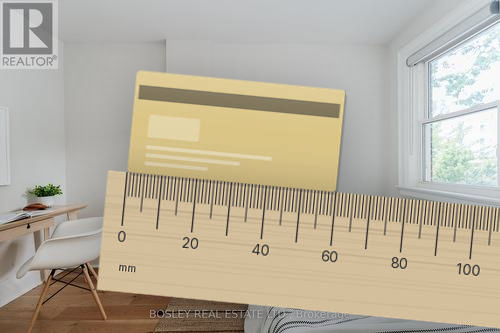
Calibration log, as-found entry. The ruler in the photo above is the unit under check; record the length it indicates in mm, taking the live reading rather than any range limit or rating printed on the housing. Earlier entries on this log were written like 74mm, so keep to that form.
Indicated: 60mm
